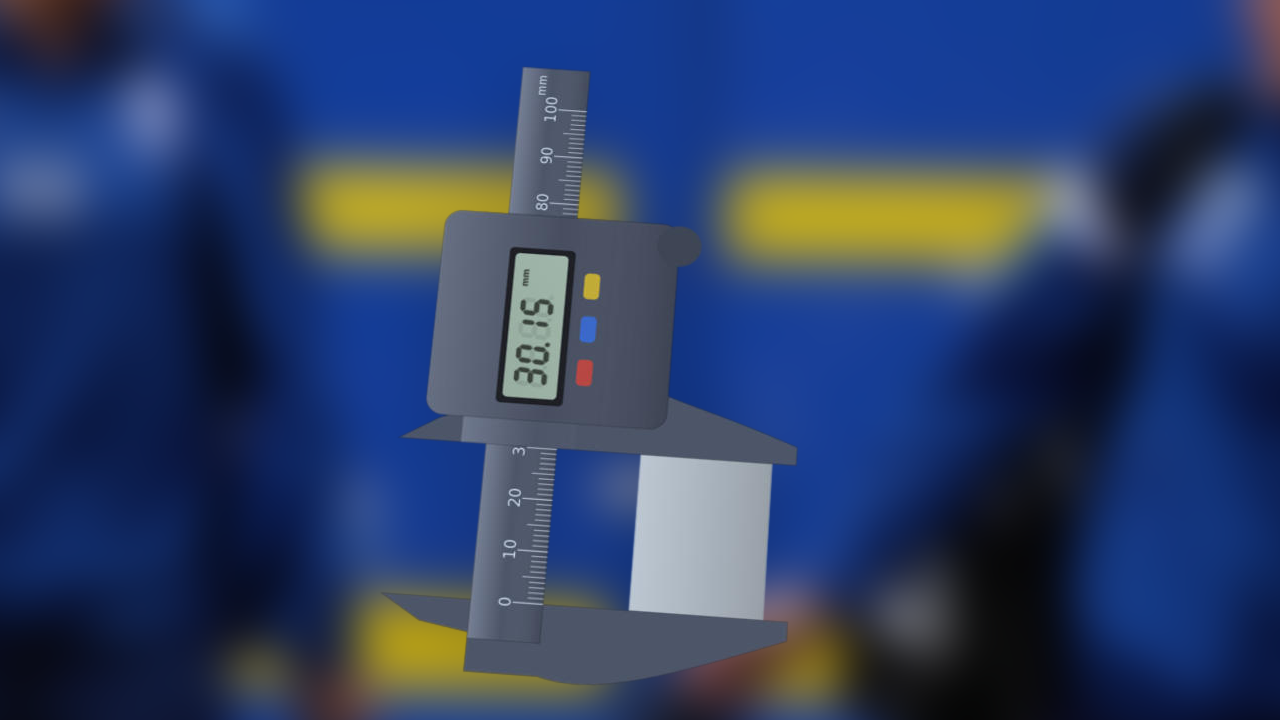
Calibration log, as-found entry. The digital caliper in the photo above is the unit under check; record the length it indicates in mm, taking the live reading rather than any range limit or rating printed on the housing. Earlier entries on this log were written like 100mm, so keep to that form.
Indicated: 30.15mm
